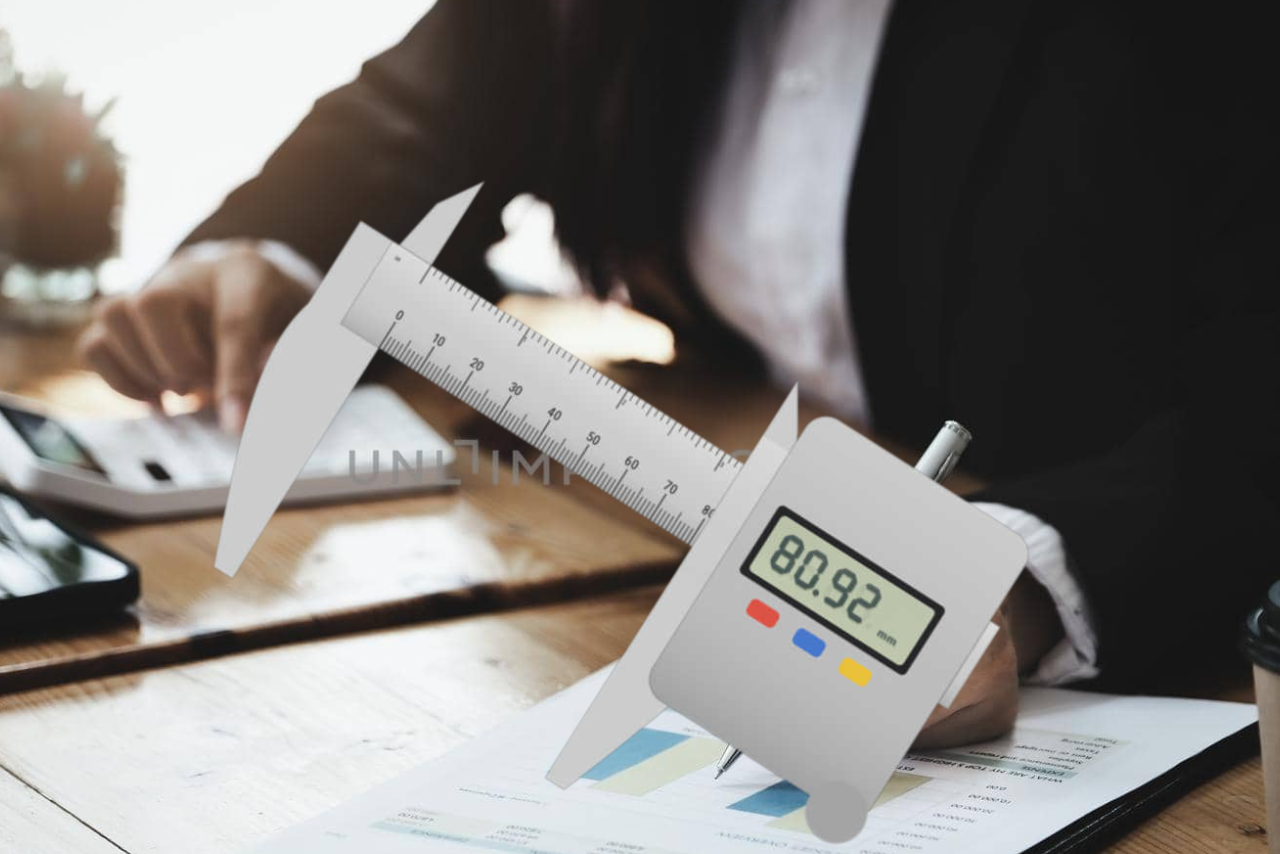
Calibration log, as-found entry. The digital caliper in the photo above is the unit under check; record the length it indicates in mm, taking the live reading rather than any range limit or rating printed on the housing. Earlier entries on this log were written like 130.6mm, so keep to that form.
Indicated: 80.92mm
